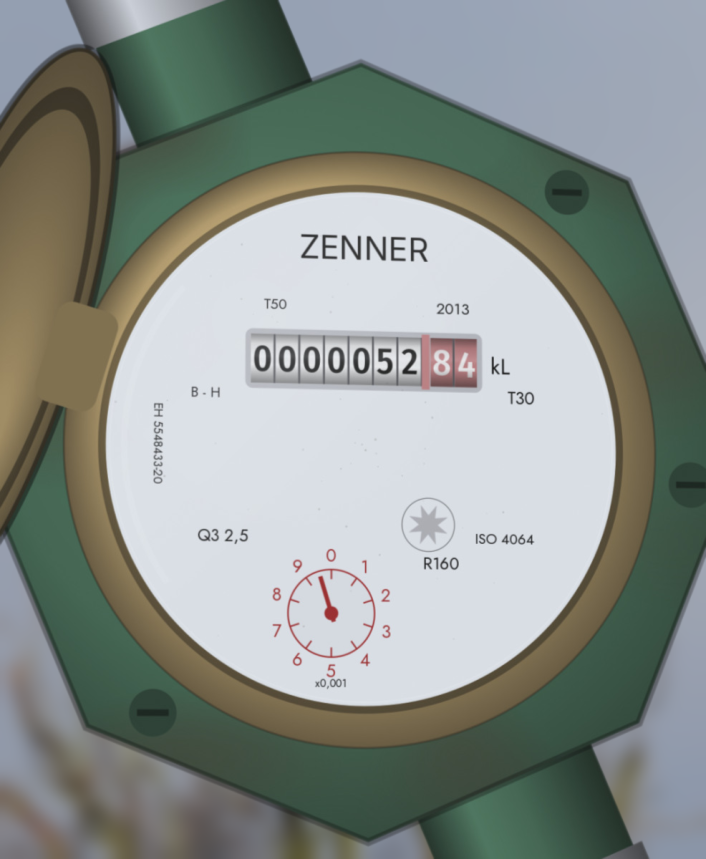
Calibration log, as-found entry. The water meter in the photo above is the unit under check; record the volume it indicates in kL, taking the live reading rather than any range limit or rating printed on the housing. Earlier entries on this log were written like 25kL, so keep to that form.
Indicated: 52.839kL
